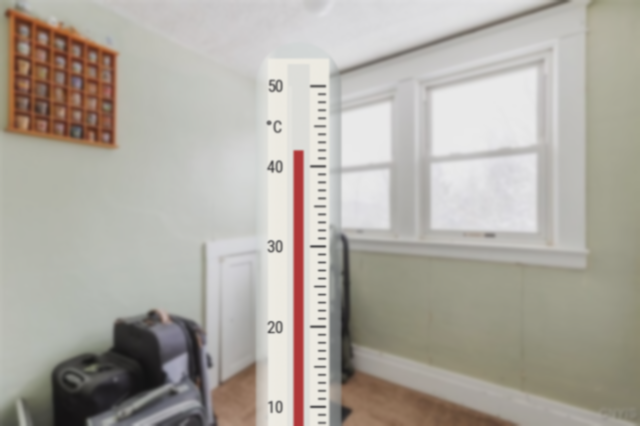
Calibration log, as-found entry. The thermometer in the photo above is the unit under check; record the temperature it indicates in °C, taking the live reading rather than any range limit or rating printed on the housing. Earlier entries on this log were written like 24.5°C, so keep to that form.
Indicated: 42°C
